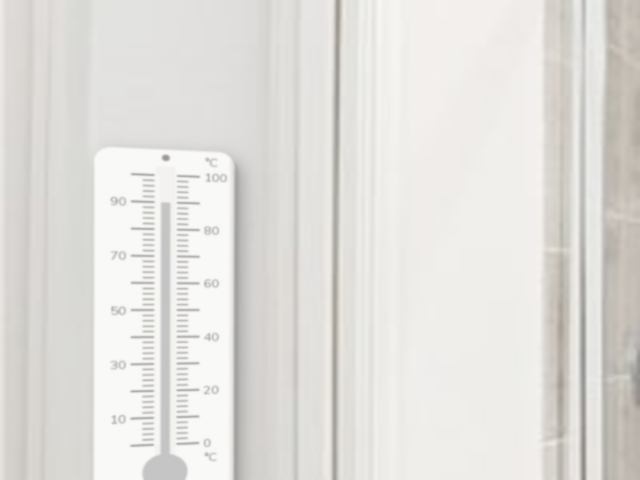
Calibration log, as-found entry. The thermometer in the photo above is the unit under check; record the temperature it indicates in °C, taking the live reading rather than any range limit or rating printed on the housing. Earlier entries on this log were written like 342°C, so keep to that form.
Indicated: 90°C
